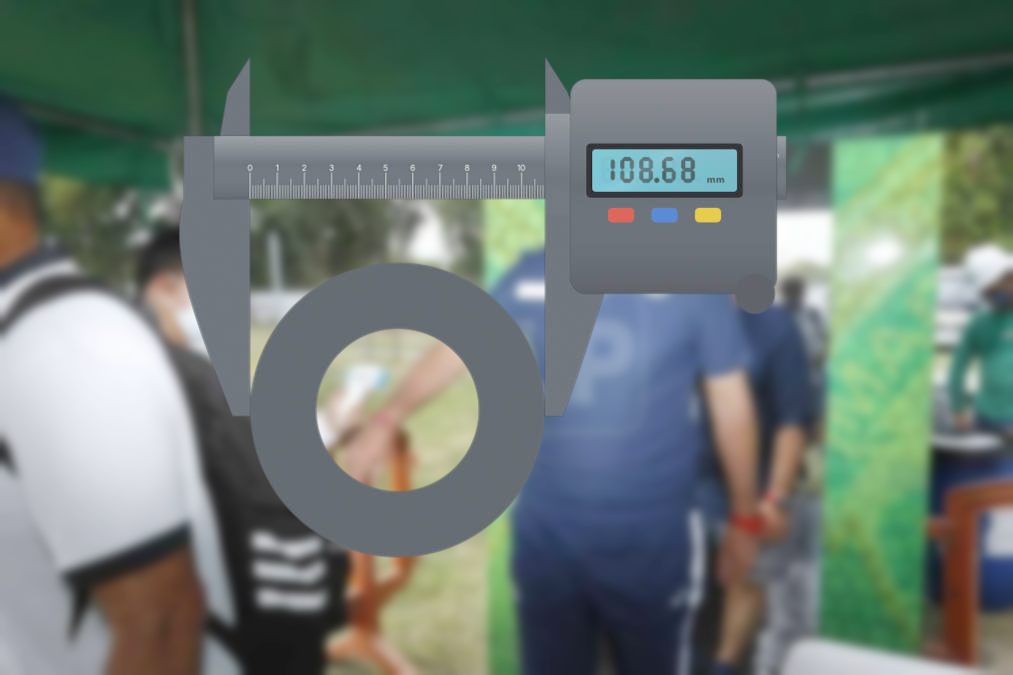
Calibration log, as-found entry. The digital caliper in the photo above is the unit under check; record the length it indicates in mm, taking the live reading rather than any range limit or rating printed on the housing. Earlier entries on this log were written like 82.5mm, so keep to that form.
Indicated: 108.68mm
